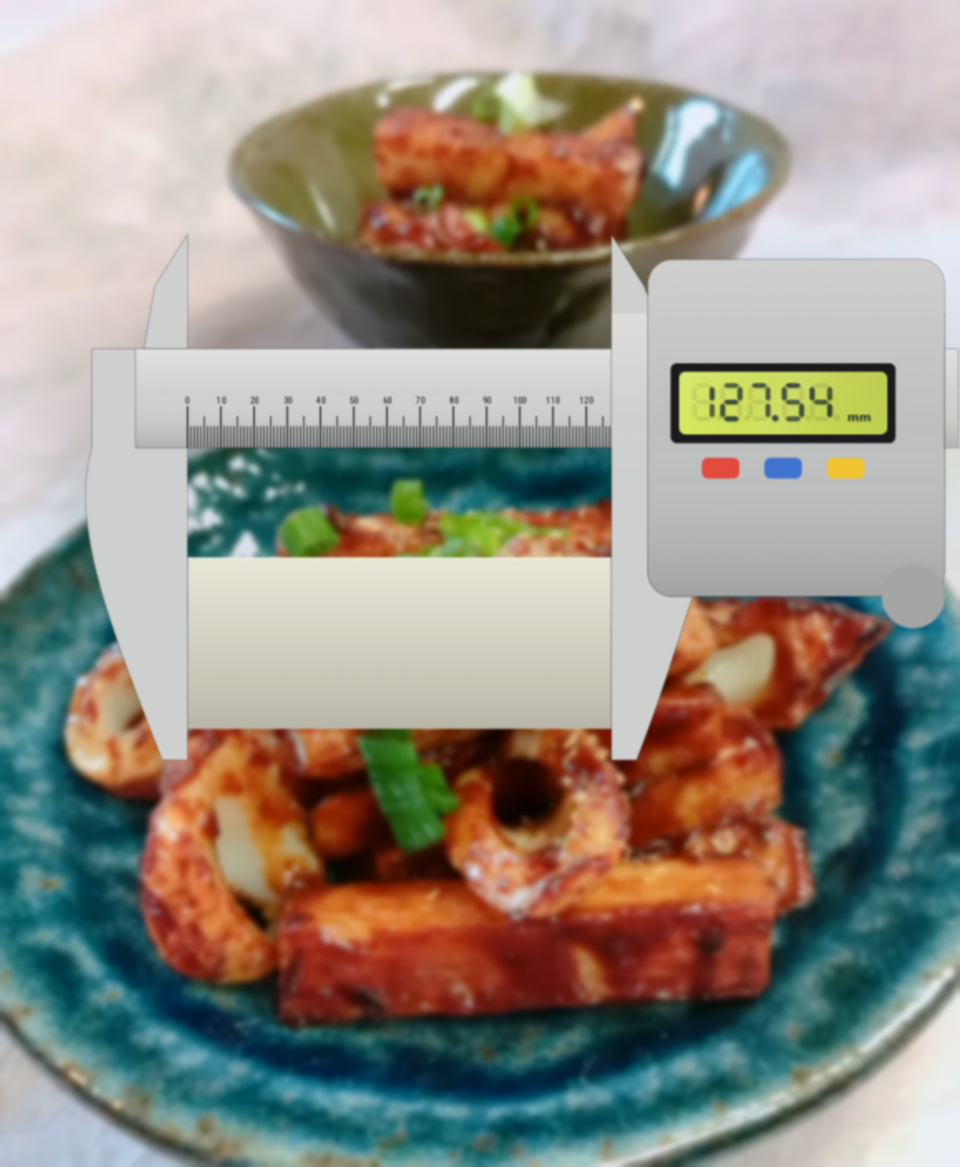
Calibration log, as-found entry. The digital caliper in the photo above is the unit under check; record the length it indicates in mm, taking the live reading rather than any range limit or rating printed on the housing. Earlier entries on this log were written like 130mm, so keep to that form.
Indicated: 127.54mm
